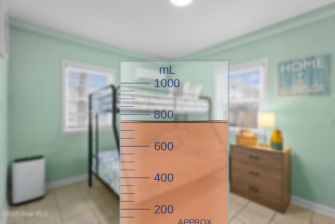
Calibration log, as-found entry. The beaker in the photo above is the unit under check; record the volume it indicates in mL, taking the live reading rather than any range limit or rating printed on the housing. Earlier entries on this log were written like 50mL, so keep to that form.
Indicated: 750mL
